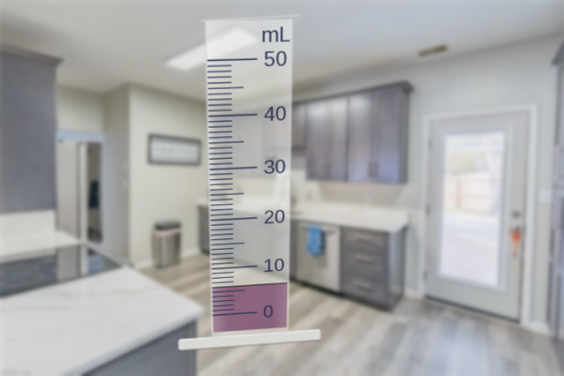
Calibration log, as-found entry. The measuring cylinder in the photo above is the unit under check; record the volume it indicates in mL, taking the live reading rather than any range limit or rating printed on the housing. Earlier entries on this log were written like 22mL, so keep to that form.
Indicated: 6mL
